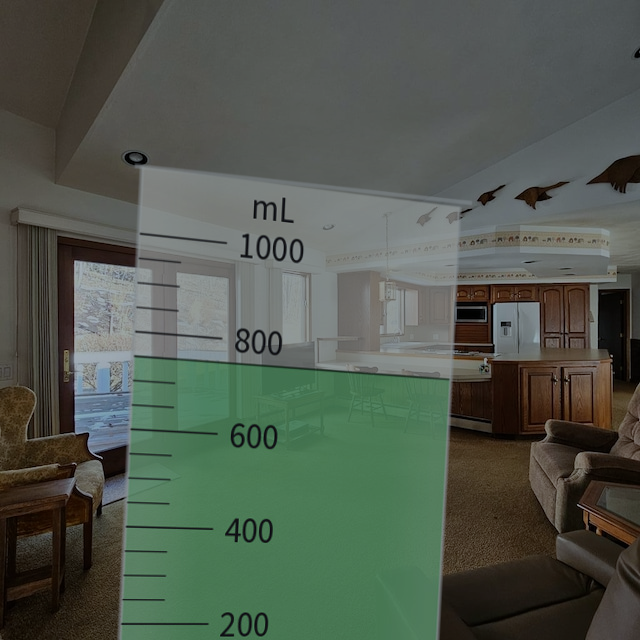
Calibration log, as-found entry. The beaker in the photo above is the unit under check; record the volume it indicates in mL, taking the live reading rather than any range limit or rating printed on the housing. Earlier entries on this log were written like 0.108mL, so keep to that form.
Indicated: 750mL
